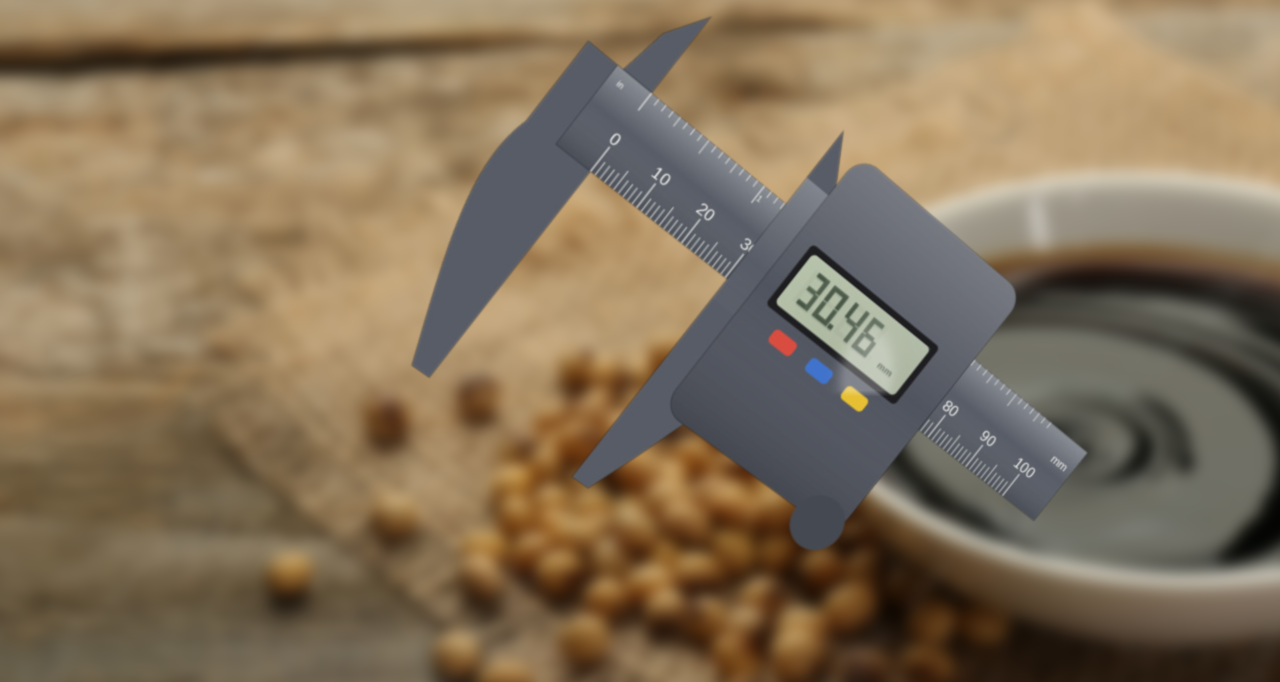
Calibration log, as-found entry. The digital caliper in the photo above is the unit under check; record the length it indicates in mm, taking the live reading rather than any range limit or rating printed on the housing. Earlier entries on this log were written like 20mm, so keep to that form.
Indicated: 30.46mm
